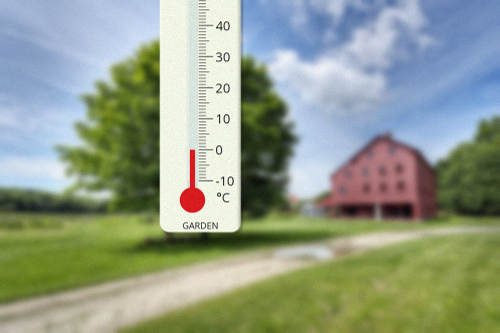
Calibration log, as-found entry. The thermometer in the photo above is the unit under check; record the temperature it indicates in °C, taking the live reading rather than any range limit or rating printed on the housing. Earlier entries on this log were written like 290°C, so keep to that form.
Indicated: 0°C
